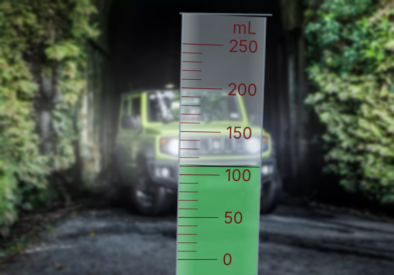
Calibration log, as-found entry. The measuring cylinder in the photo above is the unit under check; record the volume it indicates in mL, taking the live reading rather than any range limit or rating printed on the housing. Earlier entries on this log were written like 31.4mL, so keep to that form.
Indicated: 110mL
